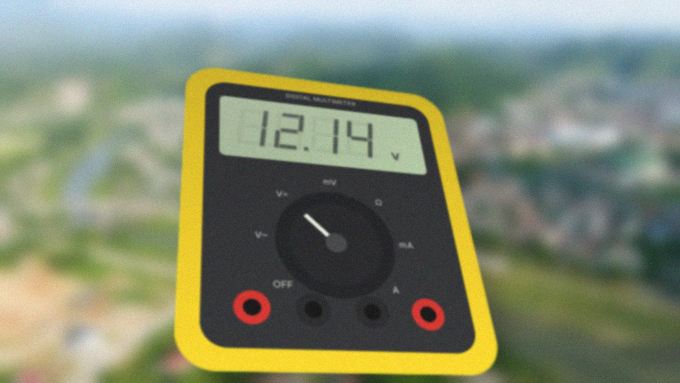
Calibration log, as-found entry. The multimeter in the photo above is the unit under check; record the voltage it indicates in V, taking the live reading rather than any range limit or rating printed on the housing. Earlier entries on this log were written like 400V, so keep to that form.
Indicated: 12.14V
